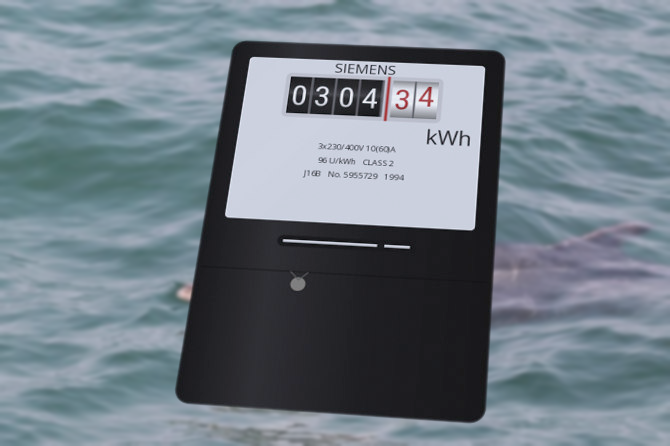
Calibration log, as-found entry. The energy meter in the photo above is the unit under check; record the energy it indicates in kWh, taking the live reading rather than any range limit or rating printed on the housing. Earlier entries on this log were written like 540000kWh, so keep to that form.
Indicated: 304.34kWh
